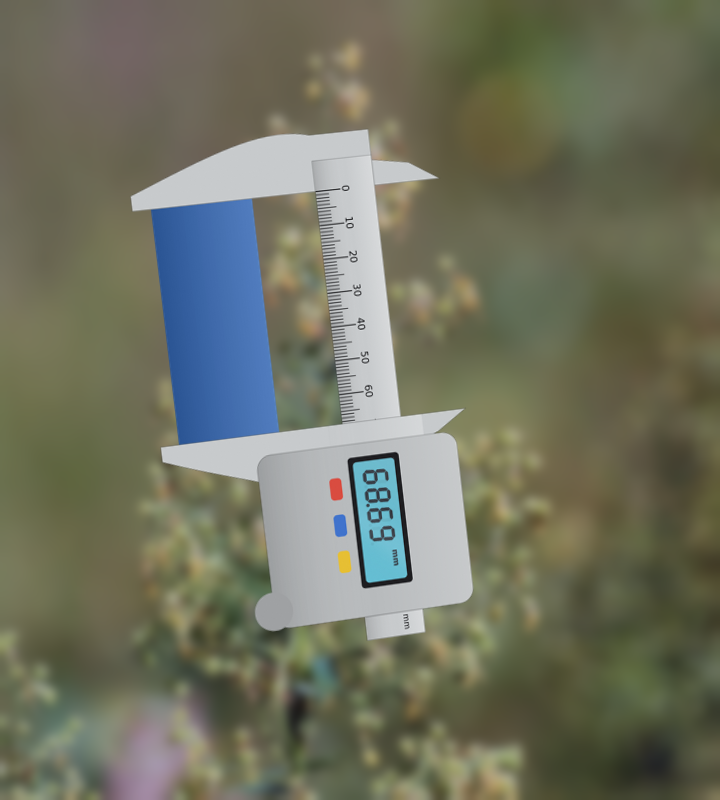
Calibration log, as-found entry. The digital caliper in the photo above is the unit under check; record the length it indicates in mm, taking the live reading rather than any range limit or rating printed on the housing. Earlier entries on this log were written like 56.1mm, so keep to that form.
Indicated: 68.69mm
